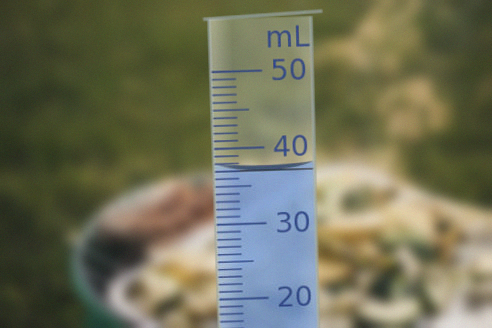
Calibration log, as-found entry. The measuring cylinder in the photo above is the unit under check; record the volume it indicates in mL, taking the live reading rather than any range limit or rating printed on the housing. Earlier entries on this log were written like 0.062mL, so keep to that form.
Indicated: 37mL
